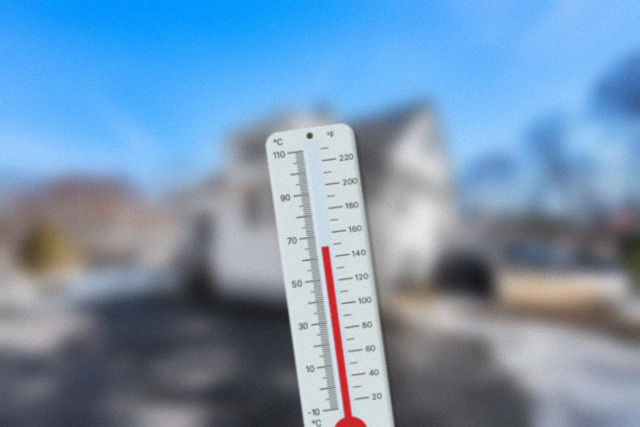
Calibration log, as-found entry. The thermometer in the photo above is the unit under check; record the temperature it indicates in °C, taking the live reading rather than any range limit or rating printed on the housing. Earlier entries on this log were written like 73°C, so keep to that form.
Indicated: 65°C
